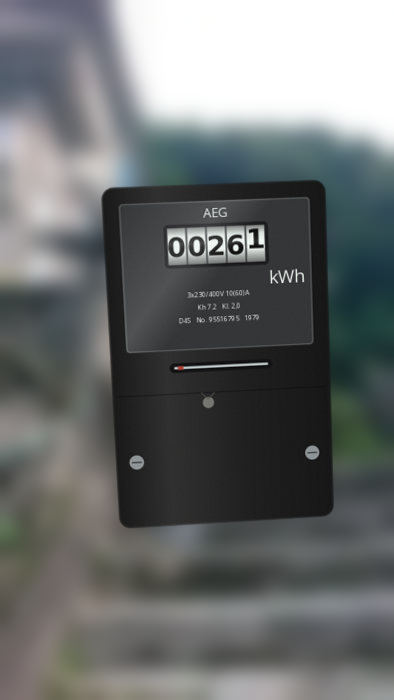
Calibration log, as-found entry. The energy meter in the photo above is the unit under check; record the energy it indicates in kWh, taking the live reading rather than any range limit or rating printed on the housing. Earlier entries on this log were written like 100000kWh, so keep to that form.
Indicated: 261kWh
